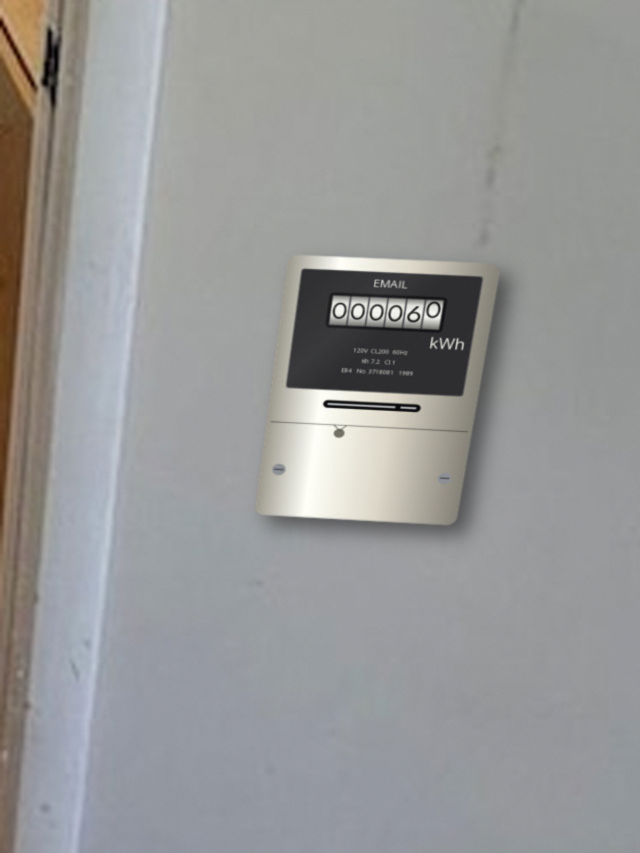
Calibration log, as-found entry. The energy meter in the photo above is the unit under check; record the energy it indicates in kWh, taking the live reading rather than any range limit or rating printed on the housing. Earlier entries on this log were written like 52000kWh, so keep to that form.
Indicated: 60kWh
